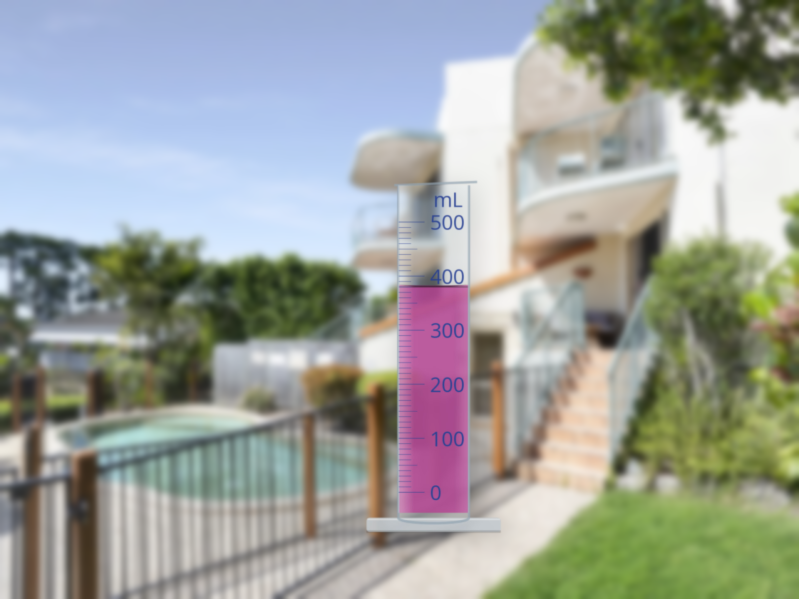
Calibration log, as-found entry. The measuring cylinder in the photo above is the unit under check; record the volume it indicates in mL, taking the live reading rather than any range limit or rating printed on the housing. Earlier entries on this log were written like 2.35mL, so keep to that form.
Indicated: 380mL
